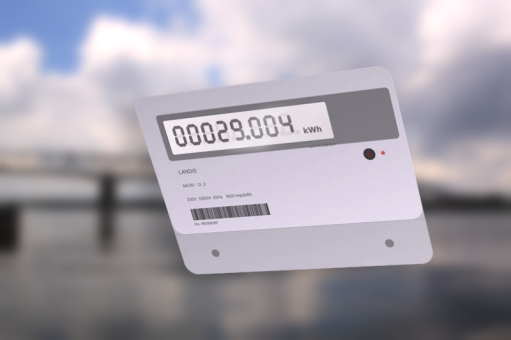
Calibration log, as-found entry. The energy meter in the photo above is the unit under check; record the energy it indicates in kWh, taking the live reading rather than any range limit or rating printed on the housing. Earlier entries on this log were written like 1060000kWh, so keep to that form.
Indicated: 29.004kWh
